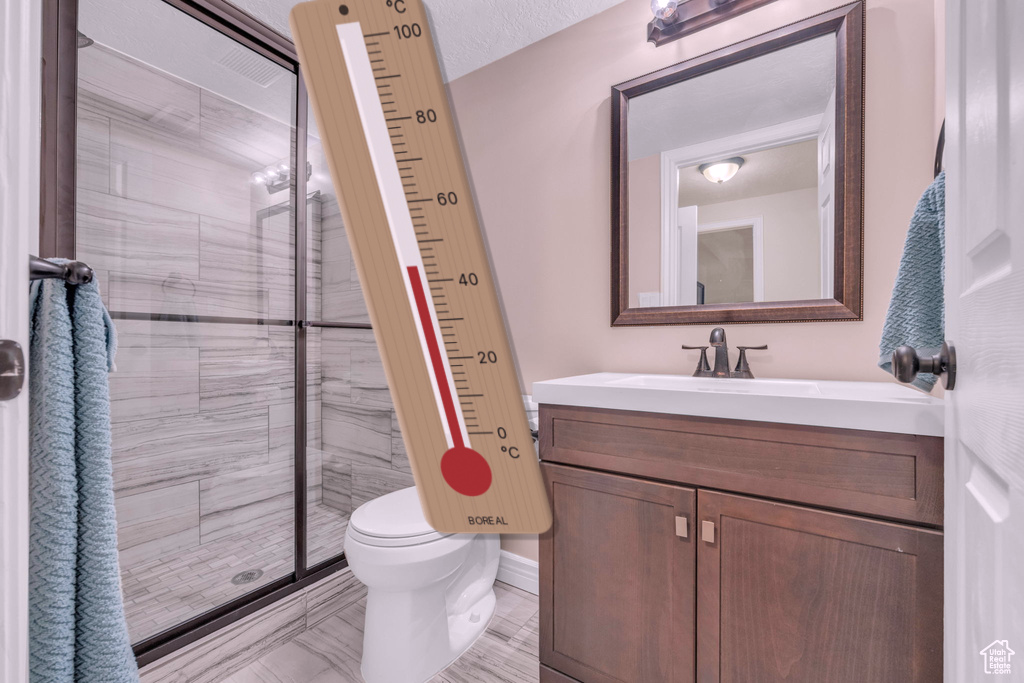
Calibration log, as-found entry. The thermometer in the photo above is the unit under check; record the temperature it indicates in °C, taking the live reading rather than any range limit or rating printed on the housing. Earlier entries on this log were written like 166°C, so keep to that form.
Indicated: 44°C
